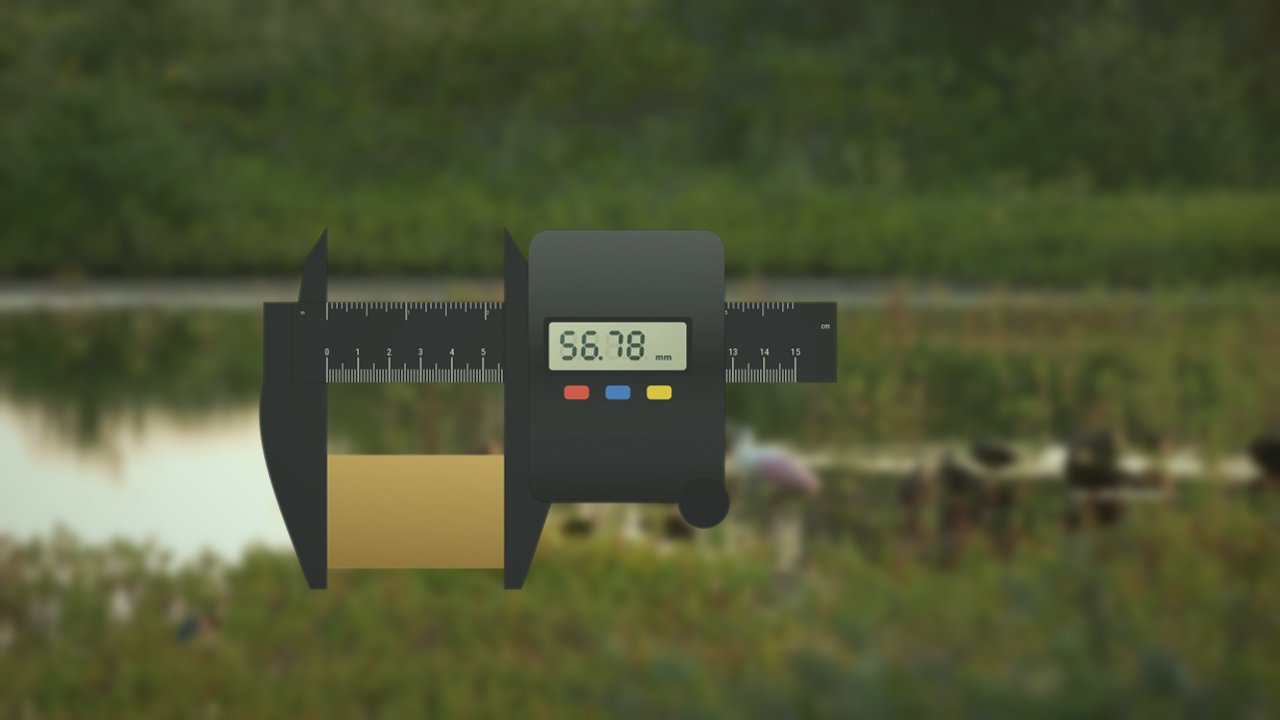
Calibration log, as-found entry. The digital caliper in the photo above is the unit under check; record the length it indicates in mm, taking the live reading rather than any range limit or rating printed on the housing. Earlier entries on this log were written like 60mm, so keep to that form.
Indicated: 56.78mm
